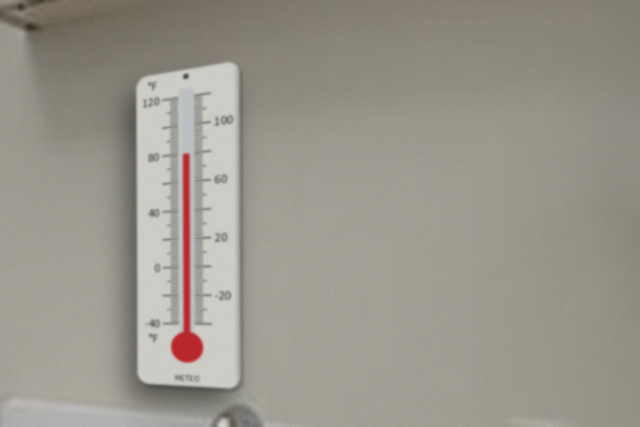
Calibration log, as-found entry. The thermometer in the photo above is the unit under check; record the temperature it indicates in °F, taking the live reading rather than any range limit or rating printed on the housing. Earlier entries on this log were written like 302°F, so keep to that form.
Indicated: 80°F
